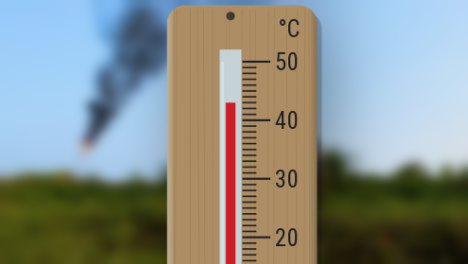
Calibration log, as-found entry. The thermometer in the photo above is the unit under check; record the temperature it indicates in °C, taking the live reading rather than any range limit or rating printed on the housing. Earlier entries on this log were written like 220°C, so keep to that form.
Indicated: 43°C
